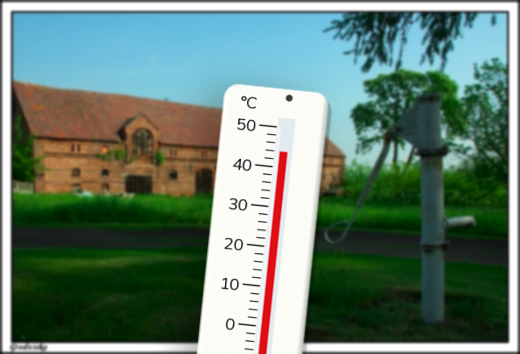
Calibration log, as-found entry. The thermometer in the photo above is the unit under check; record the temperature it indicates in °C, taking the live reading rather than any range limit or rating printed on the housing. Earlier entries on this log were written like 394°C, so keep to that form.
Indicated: 44°C
